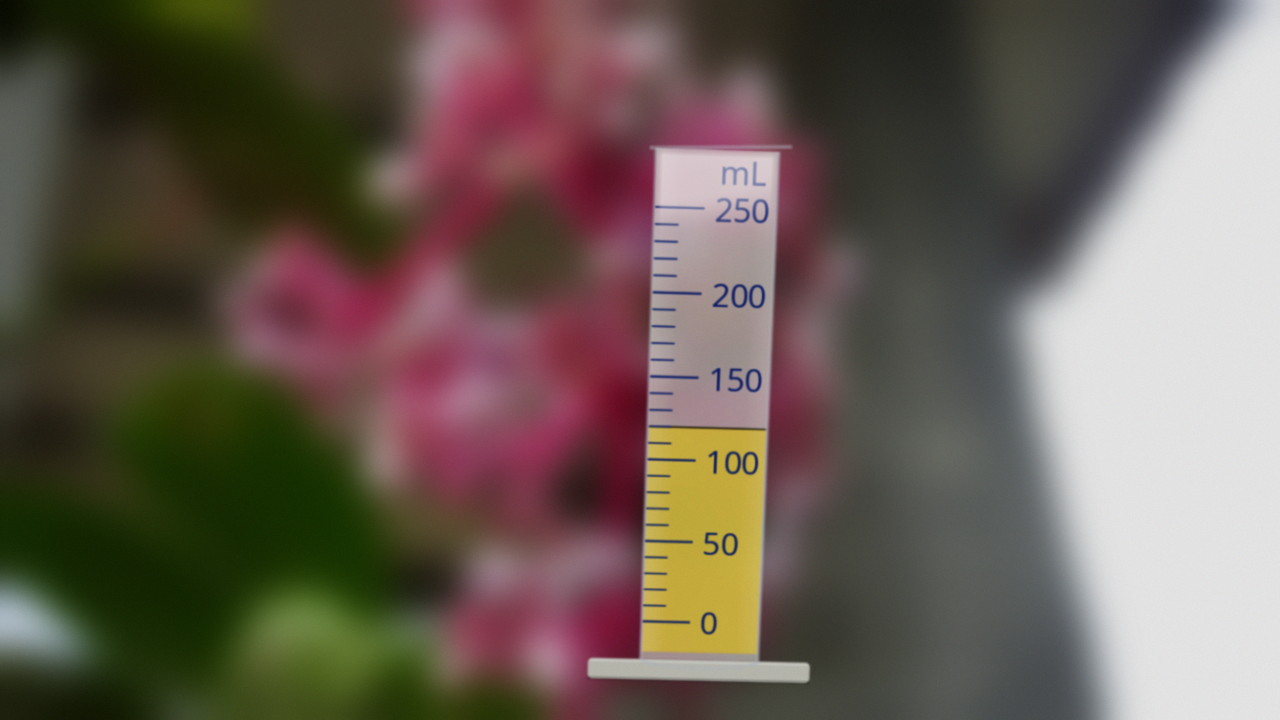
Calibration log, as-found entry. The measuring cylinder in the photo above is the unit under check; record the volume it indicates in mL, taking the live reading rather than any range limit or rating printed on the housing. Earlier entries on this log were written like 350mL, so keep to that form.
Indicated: 120mL
